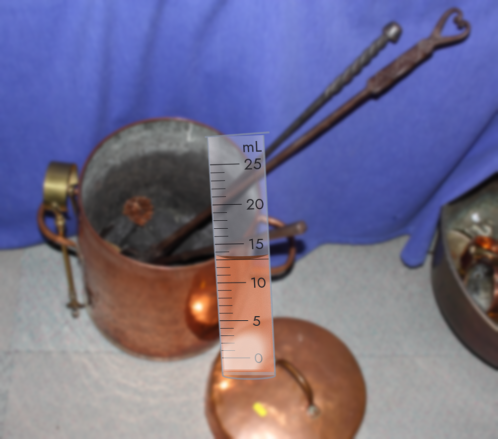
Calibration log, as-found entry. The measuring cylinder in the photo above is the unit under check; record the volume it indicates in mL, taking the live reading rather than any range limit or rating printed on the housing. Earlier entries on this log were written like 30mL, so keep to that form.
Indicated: 13mL
